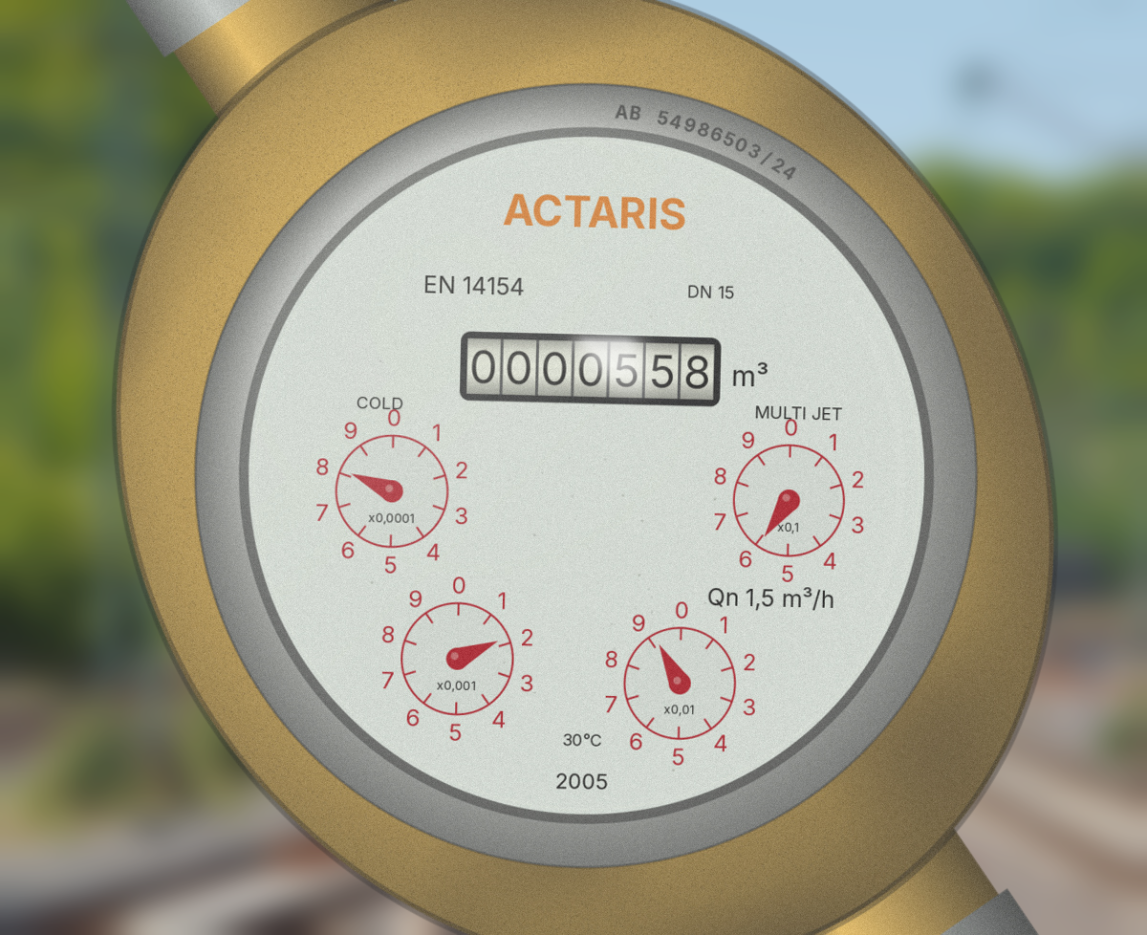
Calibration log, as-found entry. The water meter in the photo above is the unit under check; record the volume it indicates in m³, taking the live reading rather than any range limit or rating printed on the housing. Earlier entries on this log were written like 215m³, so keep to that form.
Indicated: 558.5918m³
